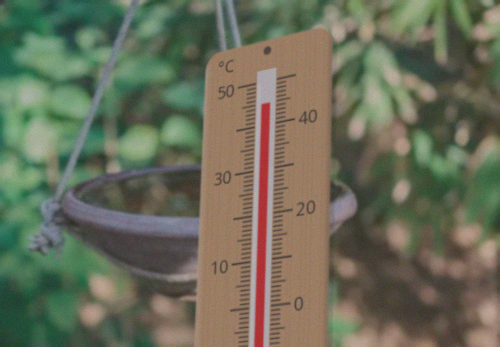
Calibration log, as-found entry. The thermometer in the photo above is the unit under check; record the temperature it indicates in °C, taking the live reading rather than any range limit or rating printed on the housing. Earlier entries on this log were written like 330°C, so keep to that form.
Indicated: 45°C
